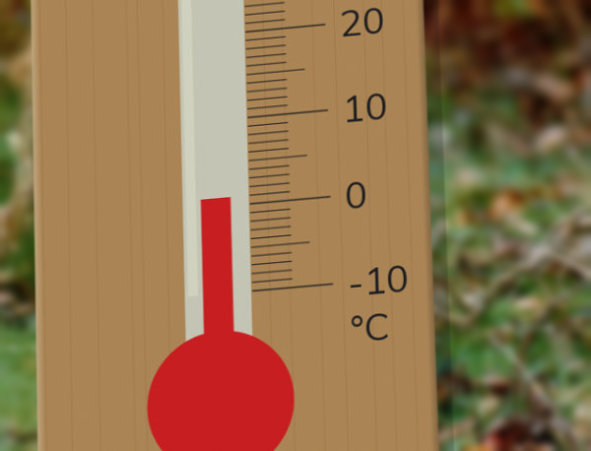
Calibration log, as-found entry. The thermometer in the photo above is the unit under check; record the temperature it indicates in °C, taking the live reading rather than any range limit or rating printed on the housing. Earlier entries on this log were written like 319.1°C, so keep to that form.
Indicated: 1°C
